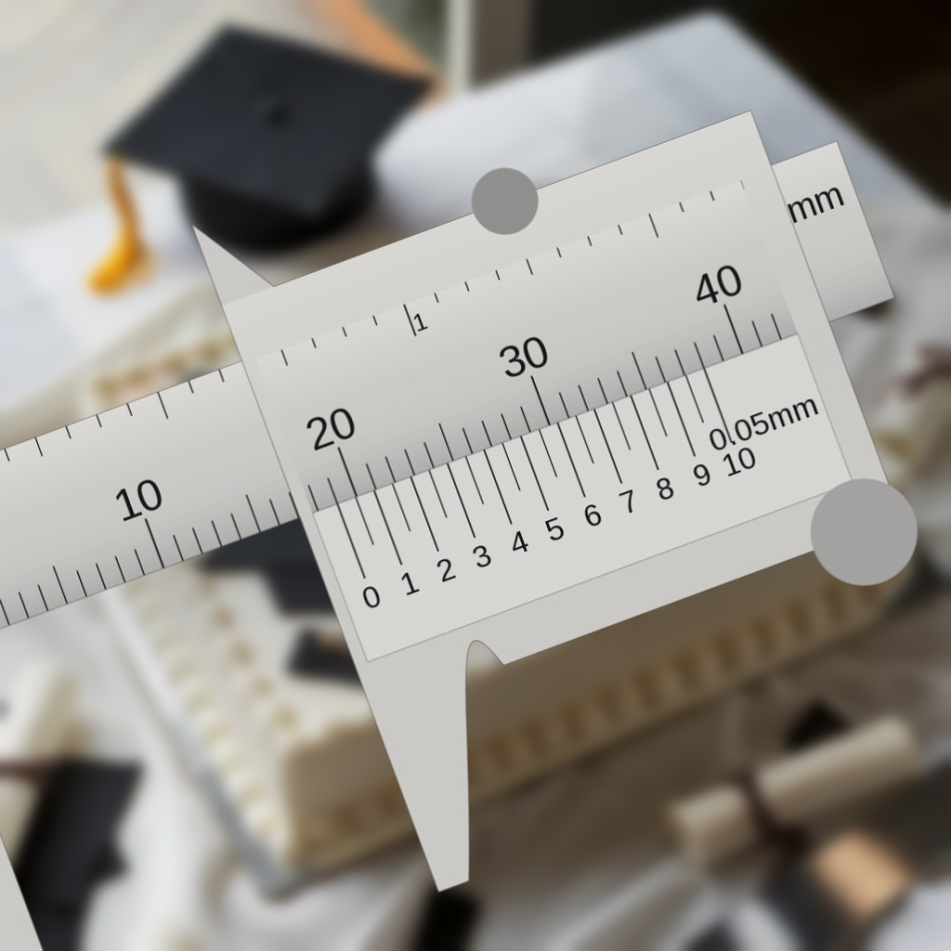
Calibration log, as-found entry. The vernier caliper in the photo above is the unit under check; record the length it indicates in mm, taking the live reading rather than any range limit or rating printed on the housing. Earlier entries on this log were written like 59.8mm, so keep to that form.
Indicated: 19.0mm
